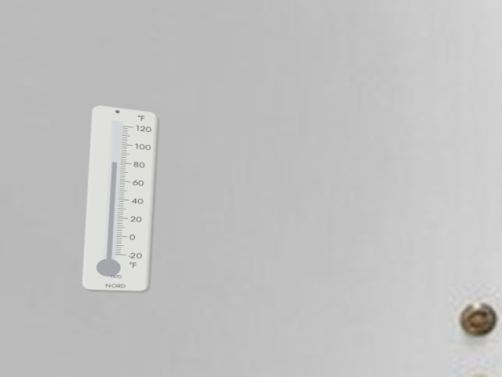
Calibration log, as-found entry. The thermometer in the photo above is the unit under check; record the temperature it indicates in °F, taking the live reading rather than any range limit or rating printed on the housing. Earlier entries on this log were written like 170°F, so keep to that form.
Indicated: 80°F
